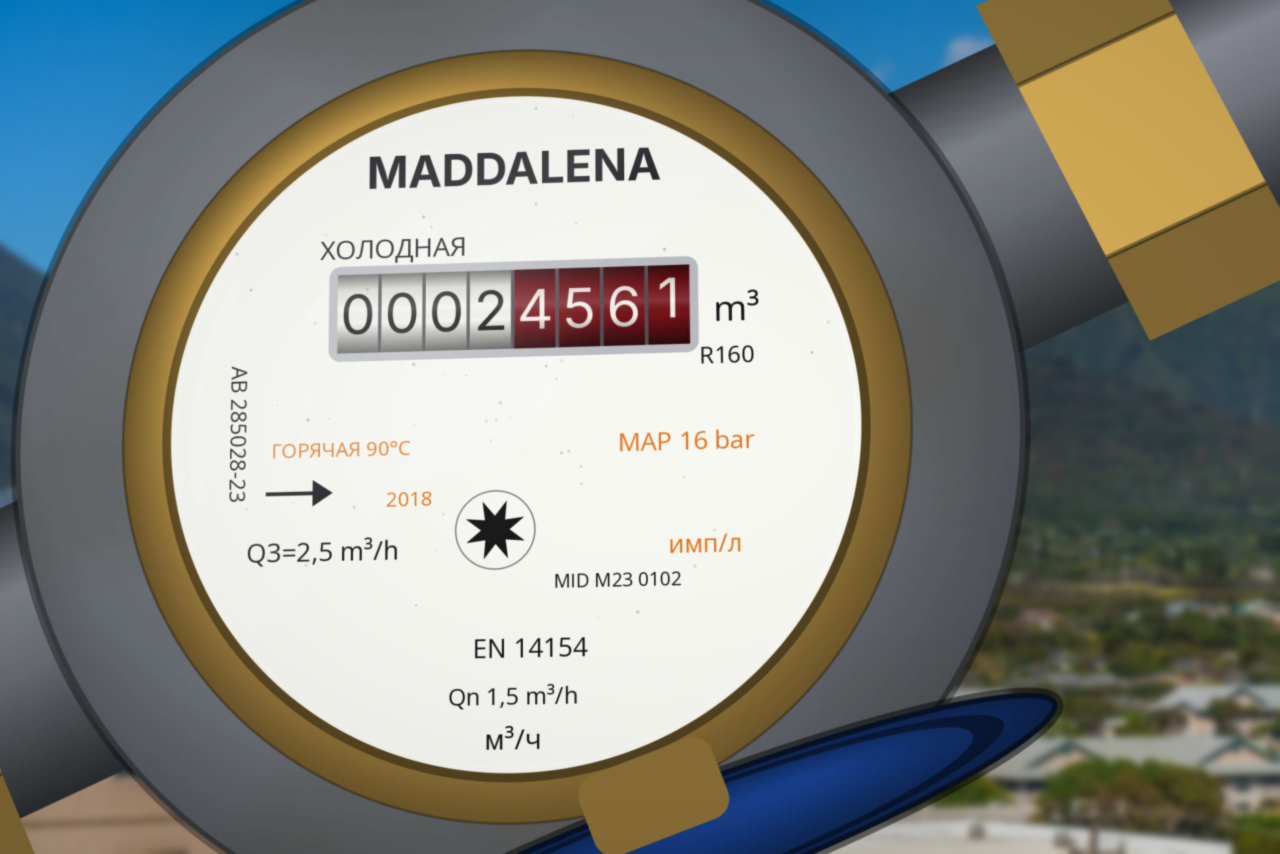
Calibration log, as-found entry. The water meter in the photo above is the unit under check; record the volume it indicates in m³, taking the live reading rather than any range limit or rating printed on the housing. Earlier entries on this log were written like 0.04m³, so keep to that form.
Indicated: 2.4561m³
